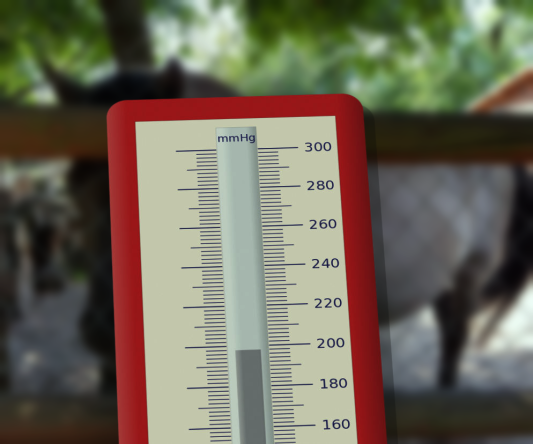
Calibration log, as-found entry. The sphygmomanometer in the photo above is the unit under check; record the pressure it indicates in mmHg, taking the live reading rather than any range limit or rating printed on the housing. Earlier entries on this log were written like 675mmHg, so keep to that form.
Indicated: 198mmHg
